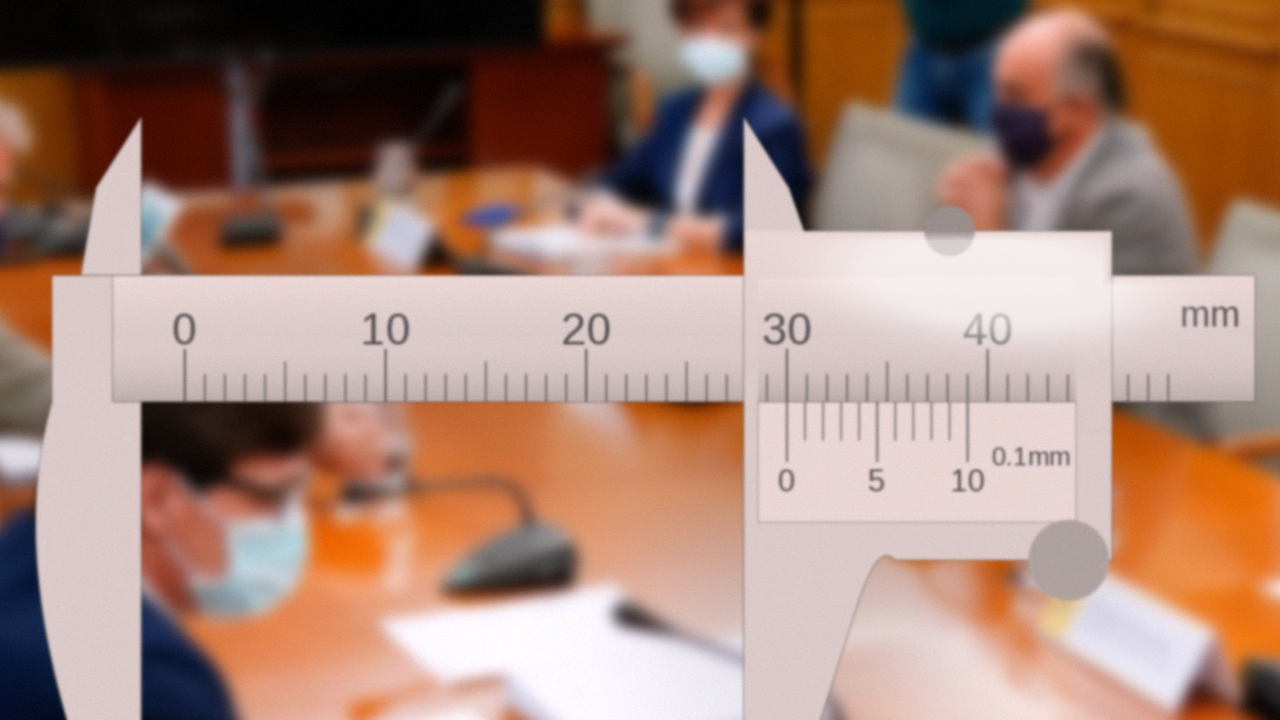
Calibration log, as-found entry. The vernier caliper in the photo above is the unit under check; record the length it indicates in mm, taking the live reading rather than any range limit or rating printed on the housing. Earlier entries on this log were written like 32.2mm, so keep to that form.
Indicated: 30.0mm
